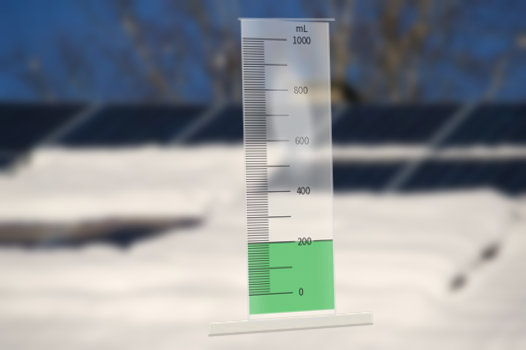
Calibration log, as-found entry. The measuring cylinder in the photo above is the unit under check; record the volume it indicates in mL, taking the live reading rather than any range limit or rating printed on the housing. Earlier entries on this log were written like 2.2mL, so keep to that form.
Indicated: 200mL
